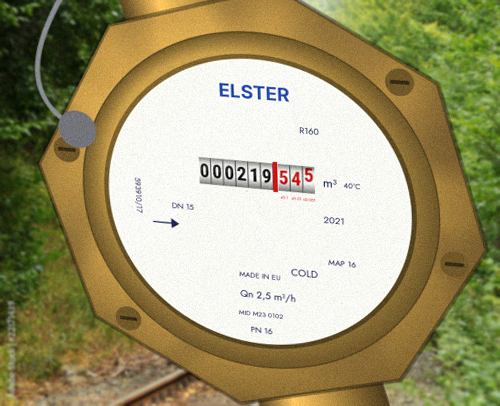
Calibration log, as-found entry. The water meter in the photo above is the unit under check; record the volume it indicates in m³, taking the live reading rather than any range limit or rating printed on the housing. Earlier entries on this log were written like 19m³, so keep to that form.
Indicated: 219.545m³
